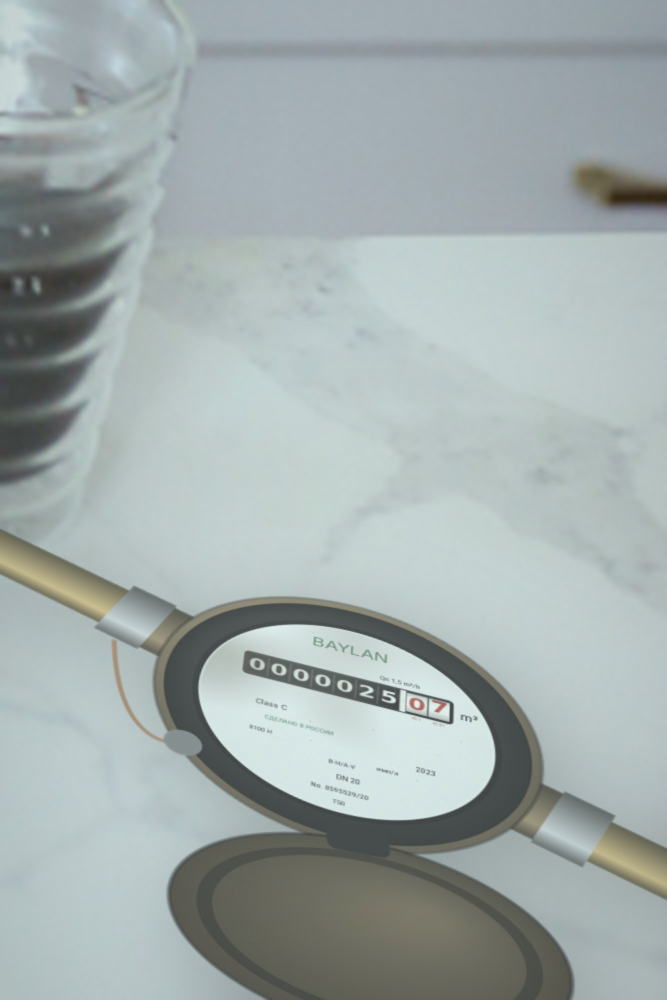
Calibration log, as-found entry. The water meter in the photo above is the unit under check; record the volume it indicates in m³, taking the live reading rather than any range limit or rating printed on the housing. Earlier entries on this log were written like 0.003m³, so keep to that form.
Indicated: 25.07m³
